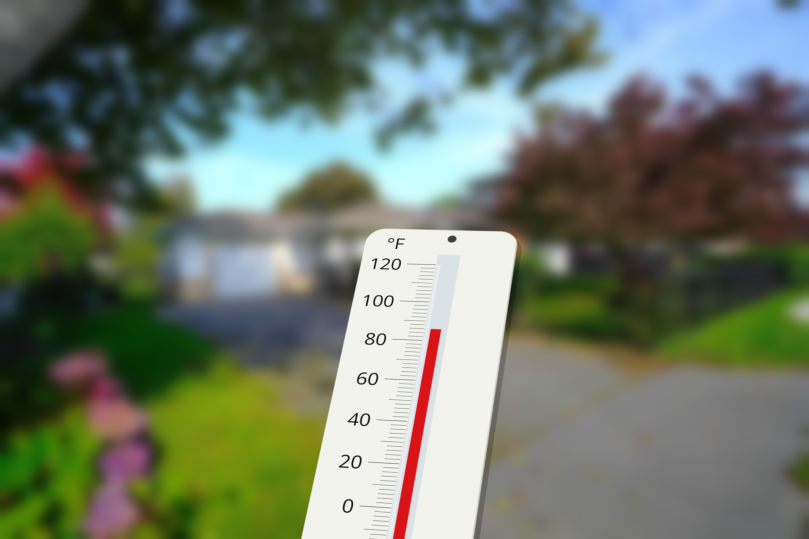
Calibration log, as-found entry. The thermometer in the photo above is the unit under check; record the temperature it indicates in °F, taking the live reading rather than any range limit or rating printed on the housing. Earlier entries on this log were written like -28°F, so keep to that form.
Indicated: 86°F
